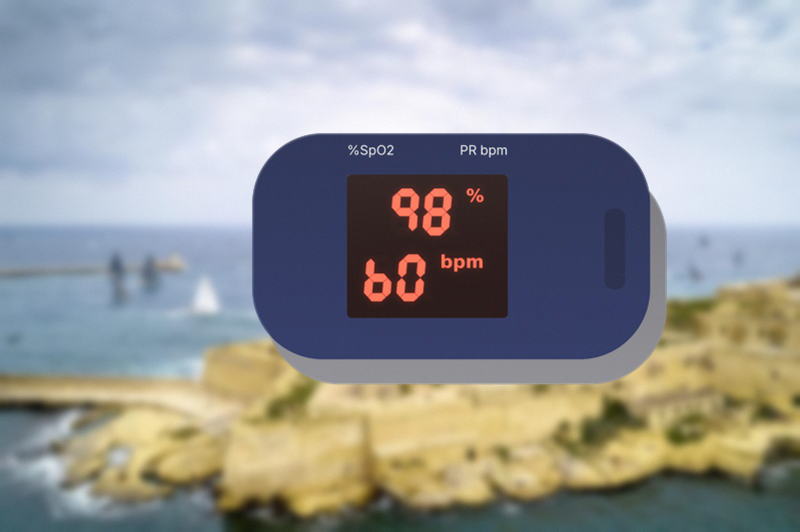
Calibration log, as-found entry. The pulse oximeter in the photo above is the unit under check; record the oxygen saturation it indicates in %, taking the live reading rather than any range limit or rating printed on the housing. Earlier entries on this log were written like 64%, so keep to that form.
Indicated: 98%
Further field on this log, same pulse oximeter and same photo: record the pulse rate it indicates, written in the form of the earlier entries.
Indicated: 60bpm
